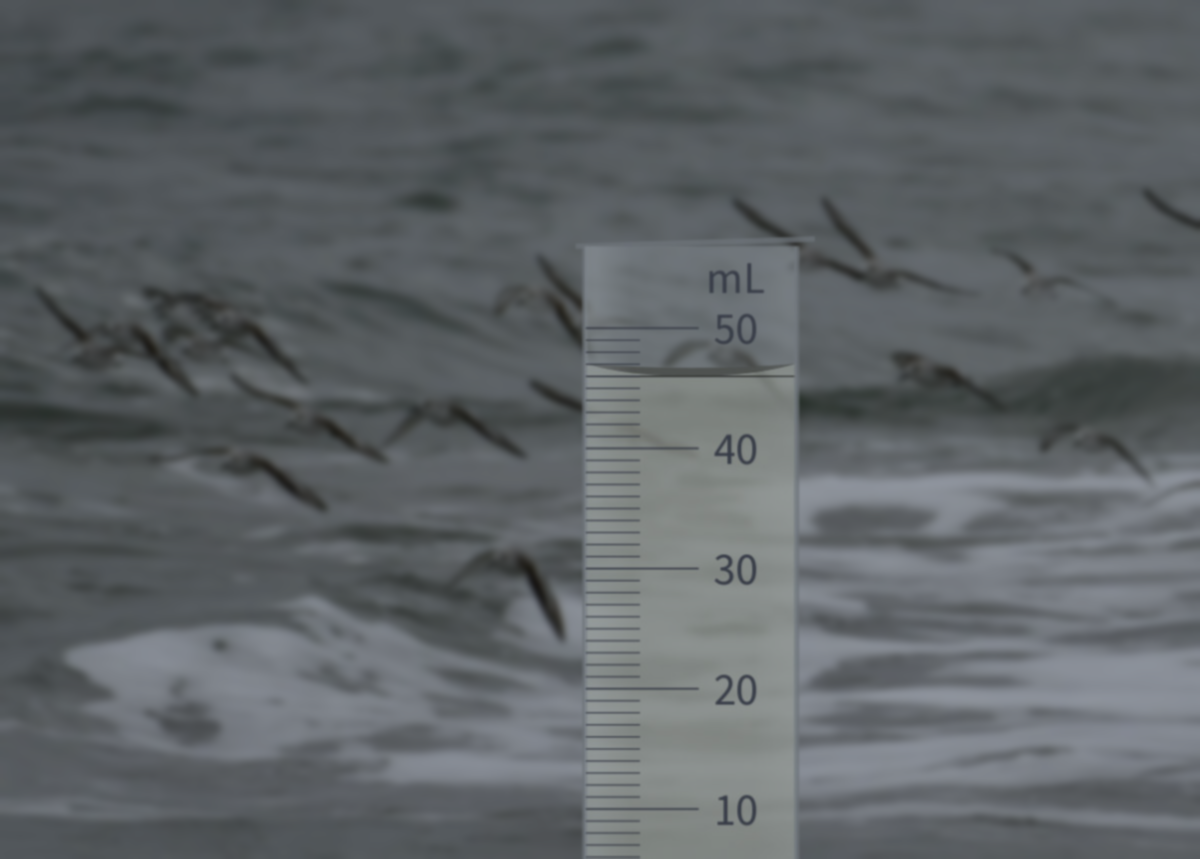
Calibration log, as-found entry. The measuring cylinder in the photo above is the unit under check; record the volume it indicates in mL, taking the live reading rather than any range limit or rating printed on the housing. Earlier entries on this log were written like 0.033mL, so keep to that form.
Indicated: 46mL
